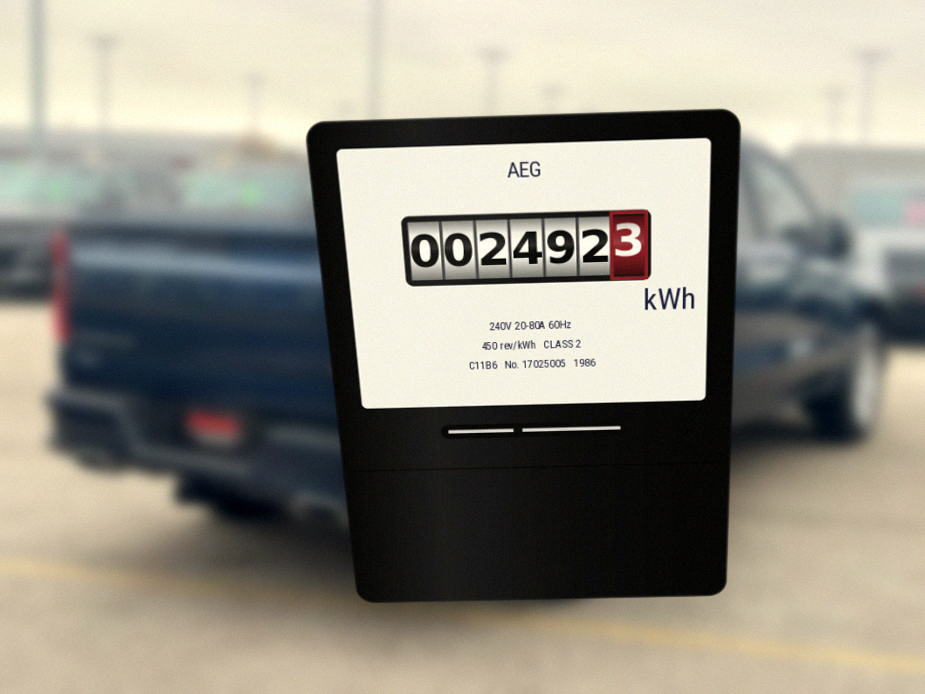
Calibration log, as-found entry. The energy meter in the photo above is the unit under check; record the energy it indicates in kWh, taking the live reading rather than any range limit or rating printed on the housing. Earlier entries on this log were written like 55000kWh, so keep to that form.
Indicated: 2492.3kWh
